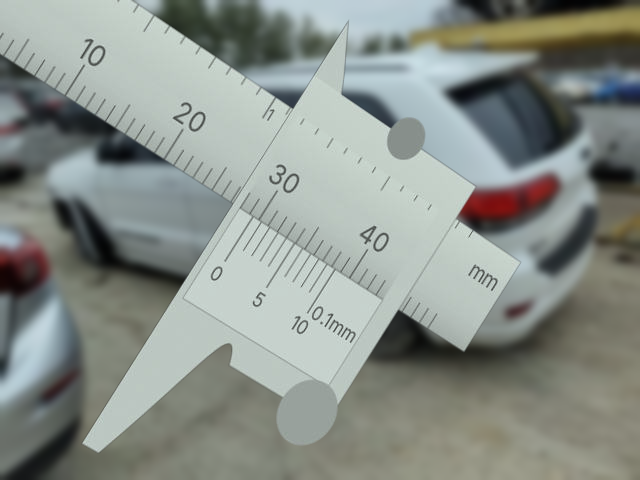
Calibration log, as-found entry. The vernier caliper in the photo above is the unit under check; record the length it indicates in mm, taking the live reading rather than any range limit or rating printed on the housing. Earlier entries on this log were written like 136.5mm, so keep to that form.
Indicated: 29.4mm
